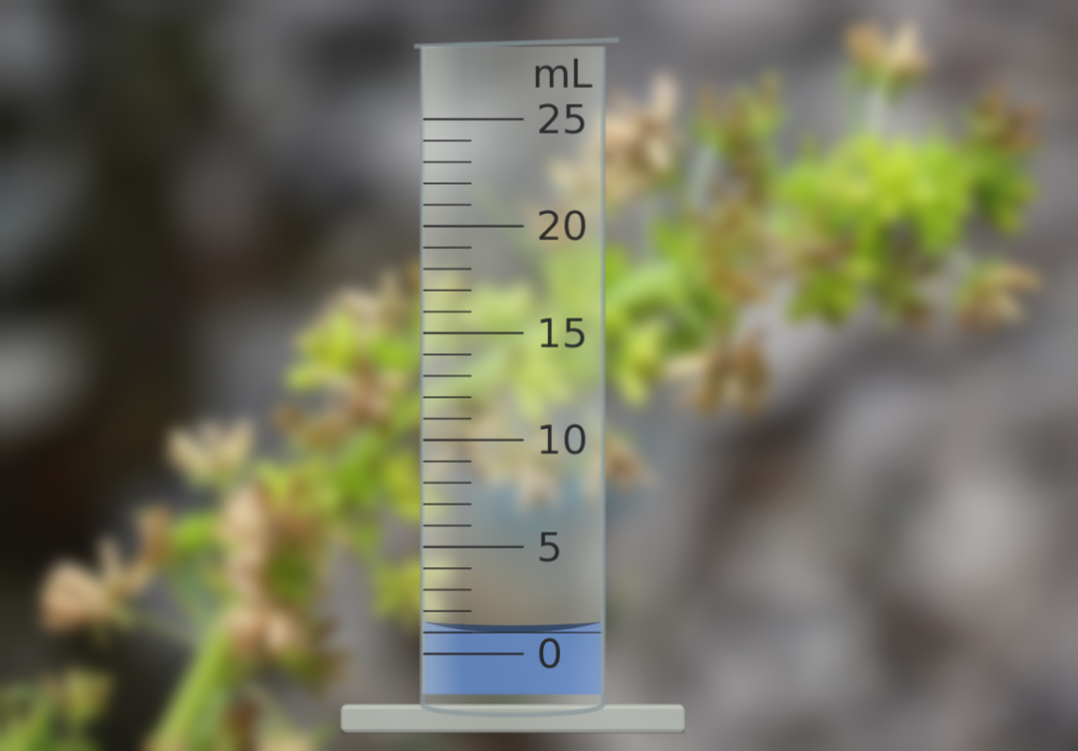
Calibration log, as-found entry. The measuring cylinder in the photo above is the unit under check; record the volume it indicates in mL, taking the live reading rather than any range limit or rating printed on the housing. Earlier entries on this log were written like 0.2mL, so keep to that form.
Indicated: 1mL
